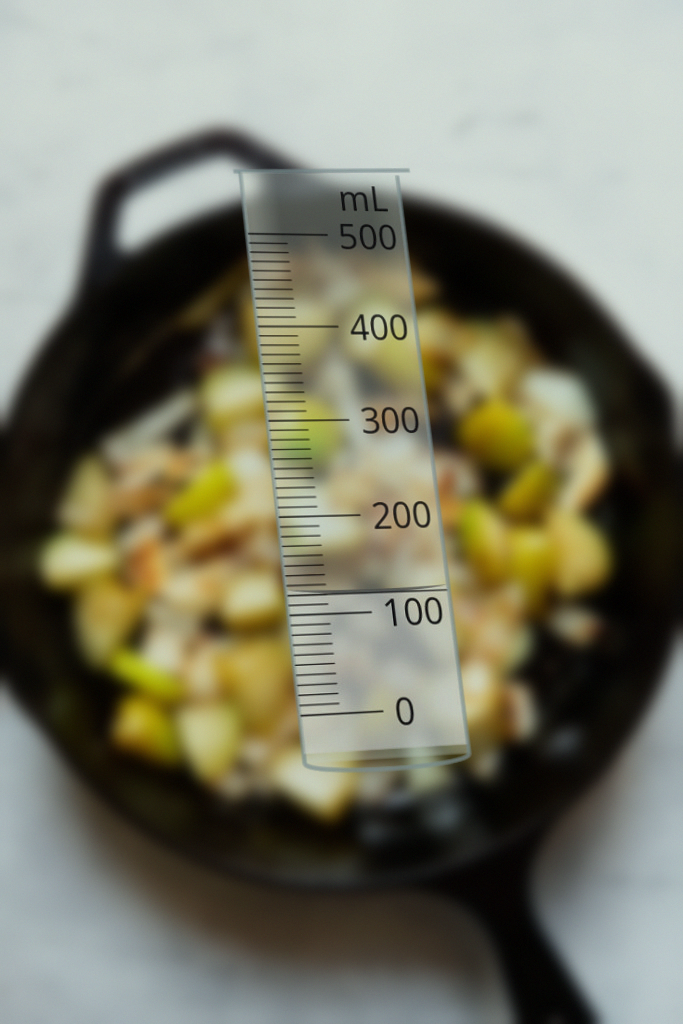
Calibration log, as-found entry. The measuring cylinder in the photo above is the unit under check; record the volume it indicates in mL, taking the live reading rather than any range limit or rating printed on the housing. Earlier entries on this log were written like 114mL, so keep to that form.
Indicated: 120mL
